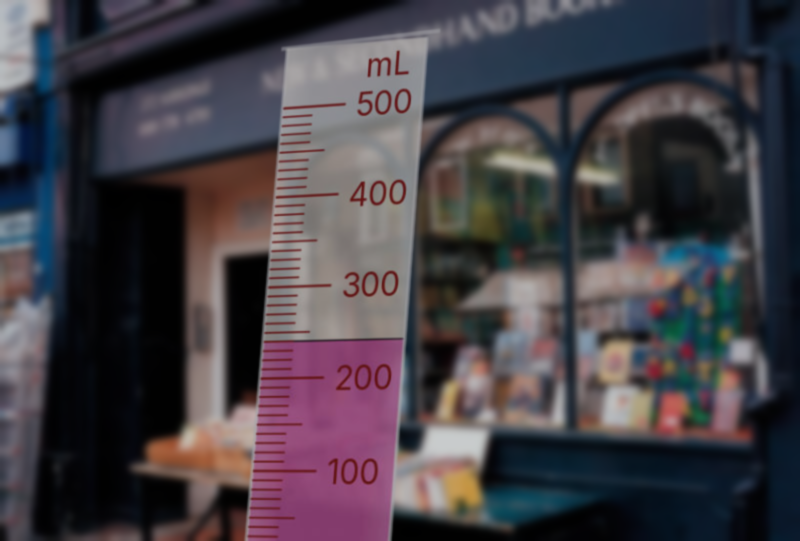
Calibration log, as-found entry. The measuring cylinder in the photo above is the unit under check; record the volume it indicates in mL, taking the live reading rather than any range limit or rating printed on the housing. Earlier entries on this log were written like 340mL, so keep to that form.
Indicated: 240mL
